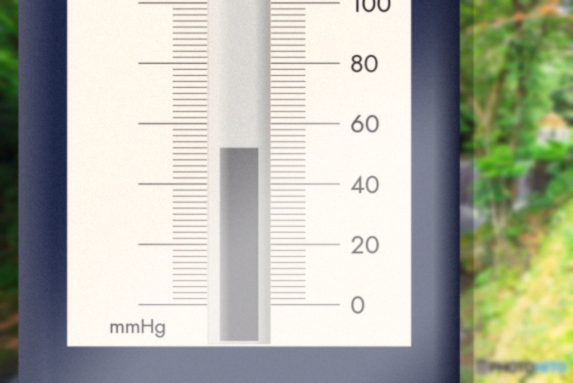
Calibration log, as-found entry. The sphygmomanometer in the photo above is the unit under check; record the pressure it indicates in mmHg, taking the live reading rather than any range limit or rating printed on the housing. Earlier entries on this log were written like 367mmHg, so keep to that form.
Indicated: 52mmHg
